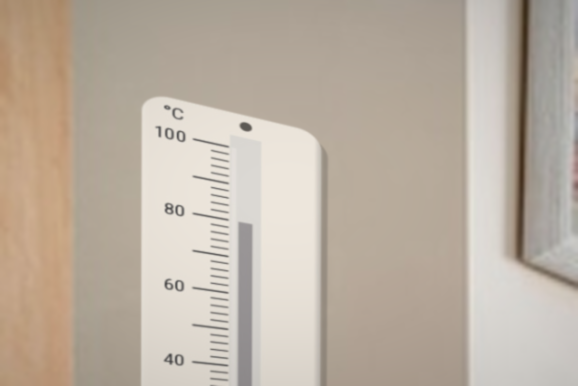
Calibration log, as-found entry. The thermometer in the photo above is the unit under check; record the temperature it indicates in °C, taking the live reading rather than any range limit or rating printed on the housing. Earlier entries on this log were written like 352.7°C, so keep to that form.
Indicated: 80°C
